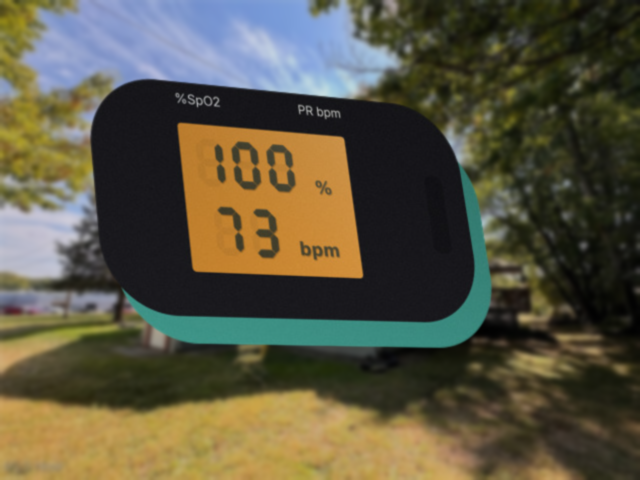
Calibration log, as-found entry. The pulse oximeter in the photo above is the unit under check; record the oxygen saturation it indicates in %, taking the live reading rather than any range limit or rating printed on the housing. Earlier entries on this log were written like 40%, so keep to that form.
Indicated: 100%
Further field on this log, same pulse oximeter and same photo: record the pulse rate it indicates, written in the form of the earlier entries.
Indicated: 73bpm
